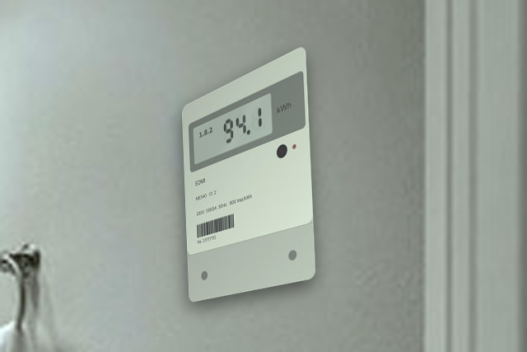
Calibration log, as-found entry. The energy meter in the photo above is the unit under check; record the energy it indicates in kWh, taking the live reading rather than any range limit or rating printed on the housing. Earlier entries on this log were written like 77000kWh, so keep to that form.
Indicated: 94.1kWh
